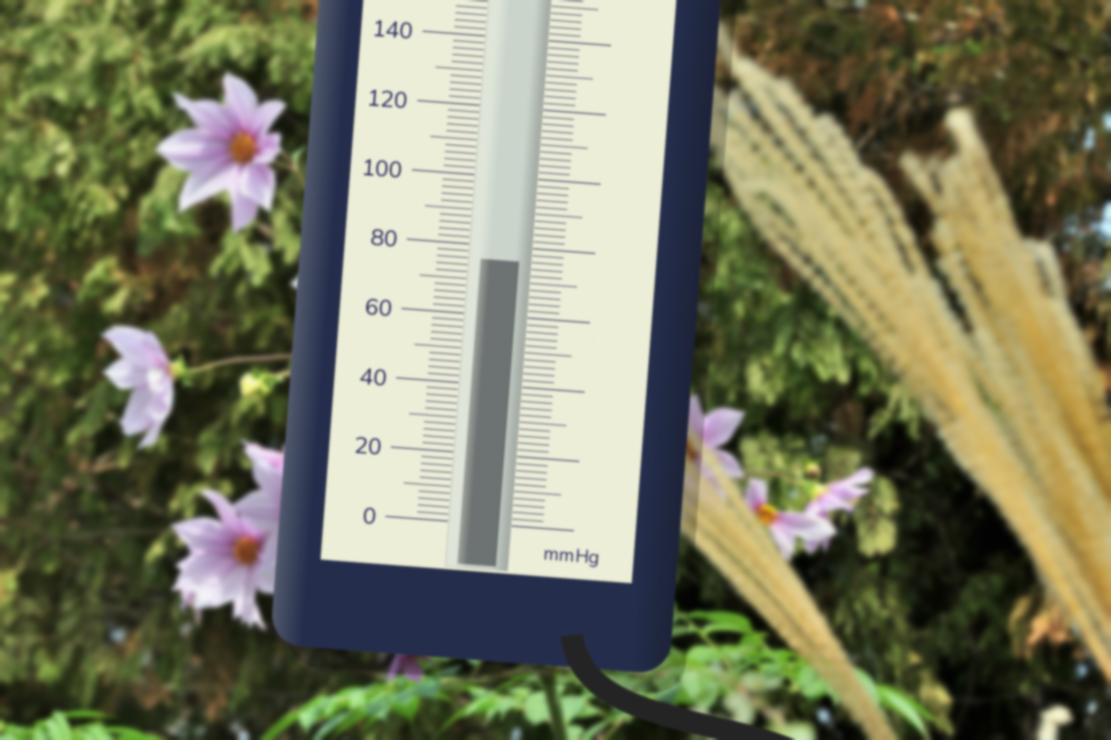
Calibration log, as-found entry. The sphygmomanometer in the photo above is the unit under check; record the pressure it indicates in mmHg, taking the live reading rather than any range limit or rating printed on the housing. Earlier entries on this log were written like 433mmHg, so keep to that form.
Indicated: 76mmHg
